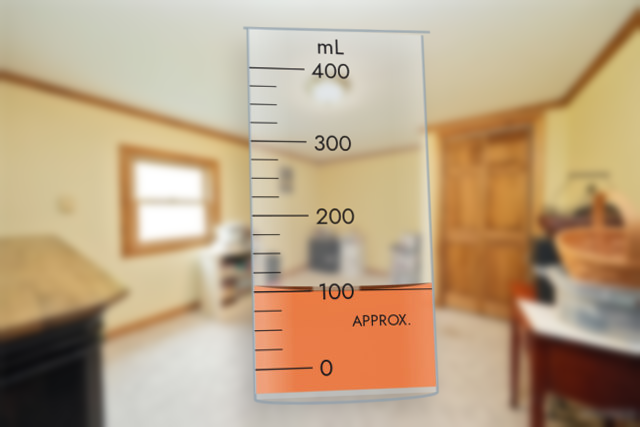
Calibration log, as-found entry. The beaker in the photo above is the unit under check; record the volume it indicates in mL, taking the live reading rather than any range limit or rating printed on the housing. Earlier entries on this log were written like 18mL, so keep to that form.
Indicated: 100mL
